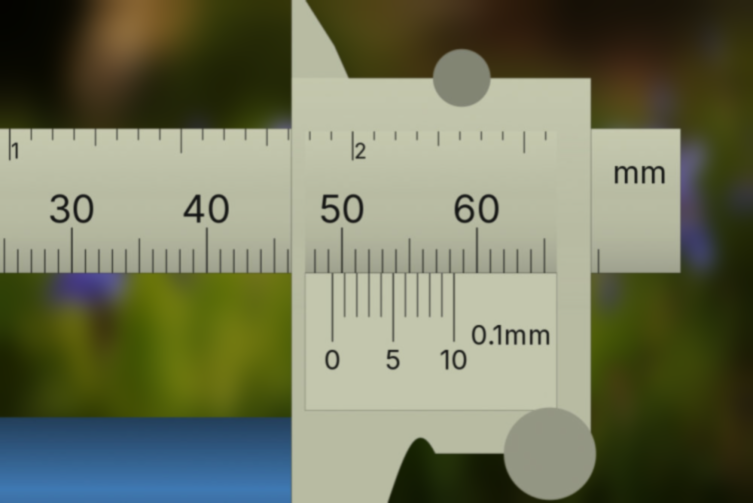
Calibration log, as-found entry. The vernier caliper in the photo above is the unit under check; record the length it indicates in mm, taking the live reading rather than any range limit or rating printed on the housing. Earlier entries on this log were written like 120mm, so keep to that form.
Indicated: 49.3mm
